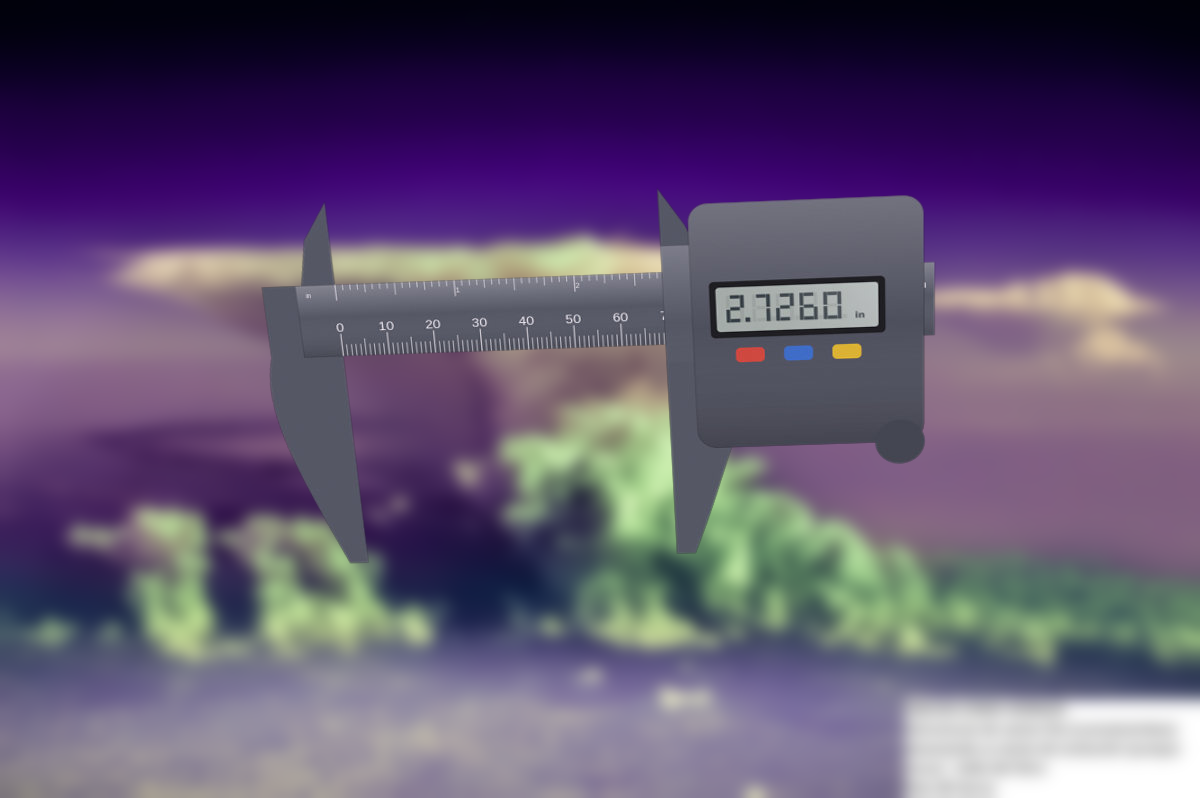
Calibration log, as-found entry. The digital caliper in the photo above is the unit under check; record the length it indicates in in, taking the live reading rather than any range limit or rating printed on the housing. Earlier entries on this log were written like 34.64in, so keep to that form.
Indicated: 2.7260in
